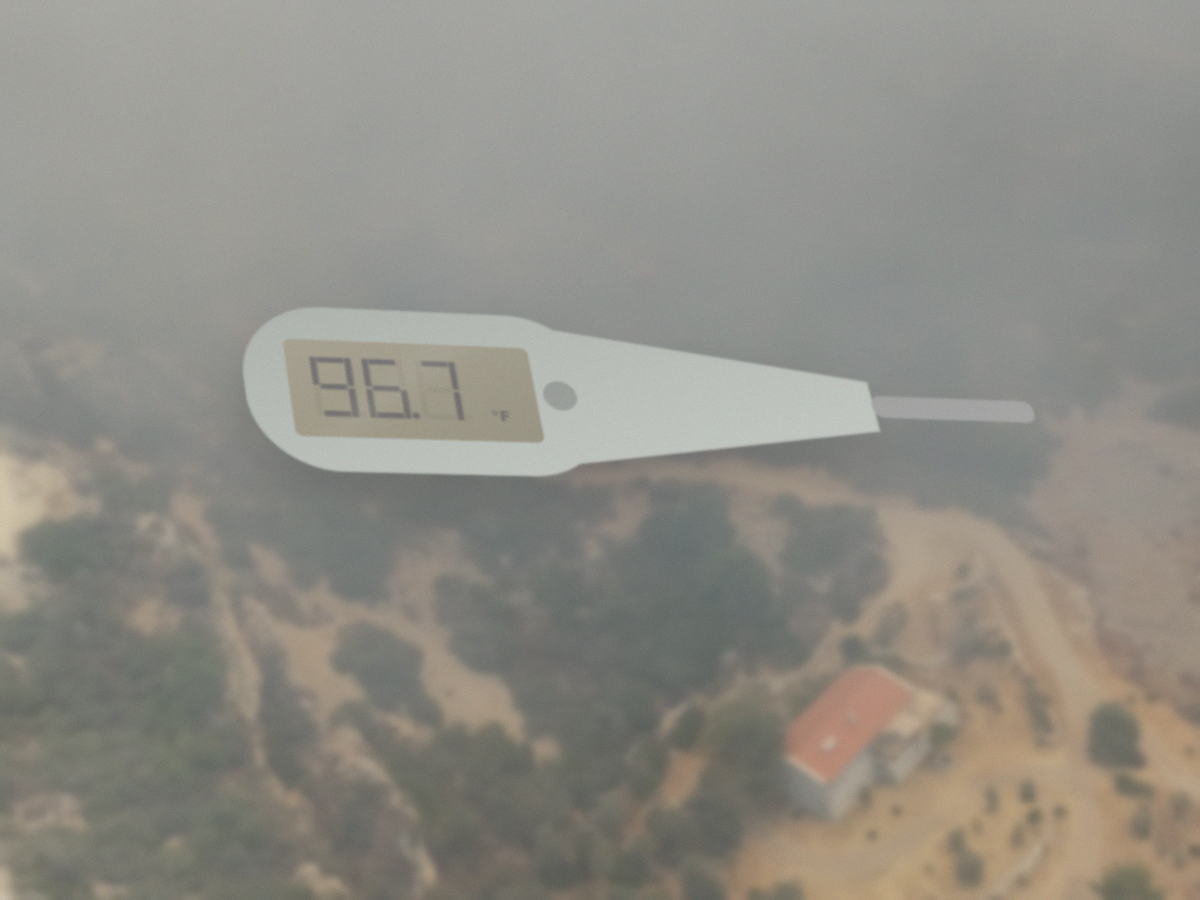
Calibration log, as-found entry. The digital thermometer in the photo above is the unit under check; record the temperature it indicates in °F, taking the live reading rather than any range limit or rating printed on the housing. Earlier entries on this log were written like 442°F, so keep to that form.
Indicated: 96.7°F
